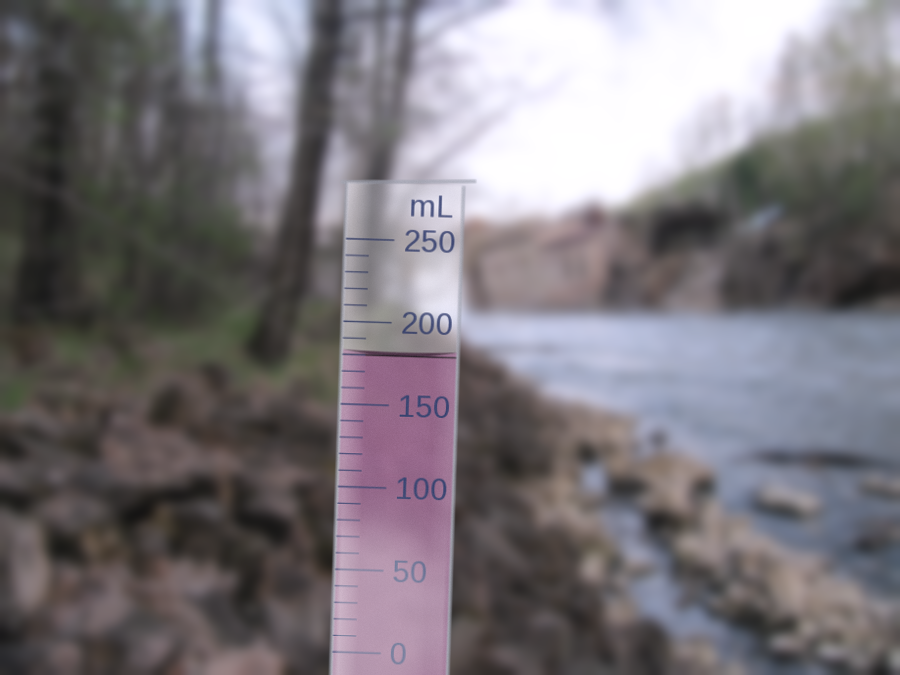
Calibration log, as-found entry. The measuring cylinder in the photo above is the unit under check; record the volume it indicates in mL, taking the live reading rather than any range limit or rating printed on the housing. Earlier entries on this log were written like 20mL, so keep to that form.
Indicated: 180mL
